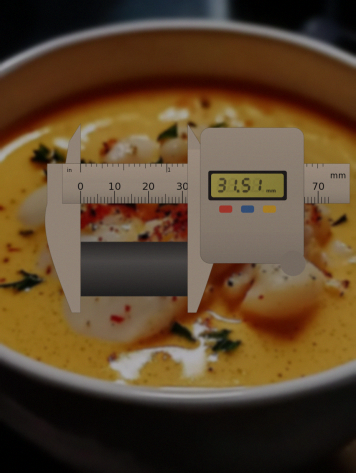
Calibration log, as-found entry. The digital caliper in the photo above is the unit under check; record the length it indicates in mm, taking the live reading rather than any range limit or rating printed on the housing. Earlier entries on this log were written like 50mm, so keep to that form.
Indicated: 31.51mm
